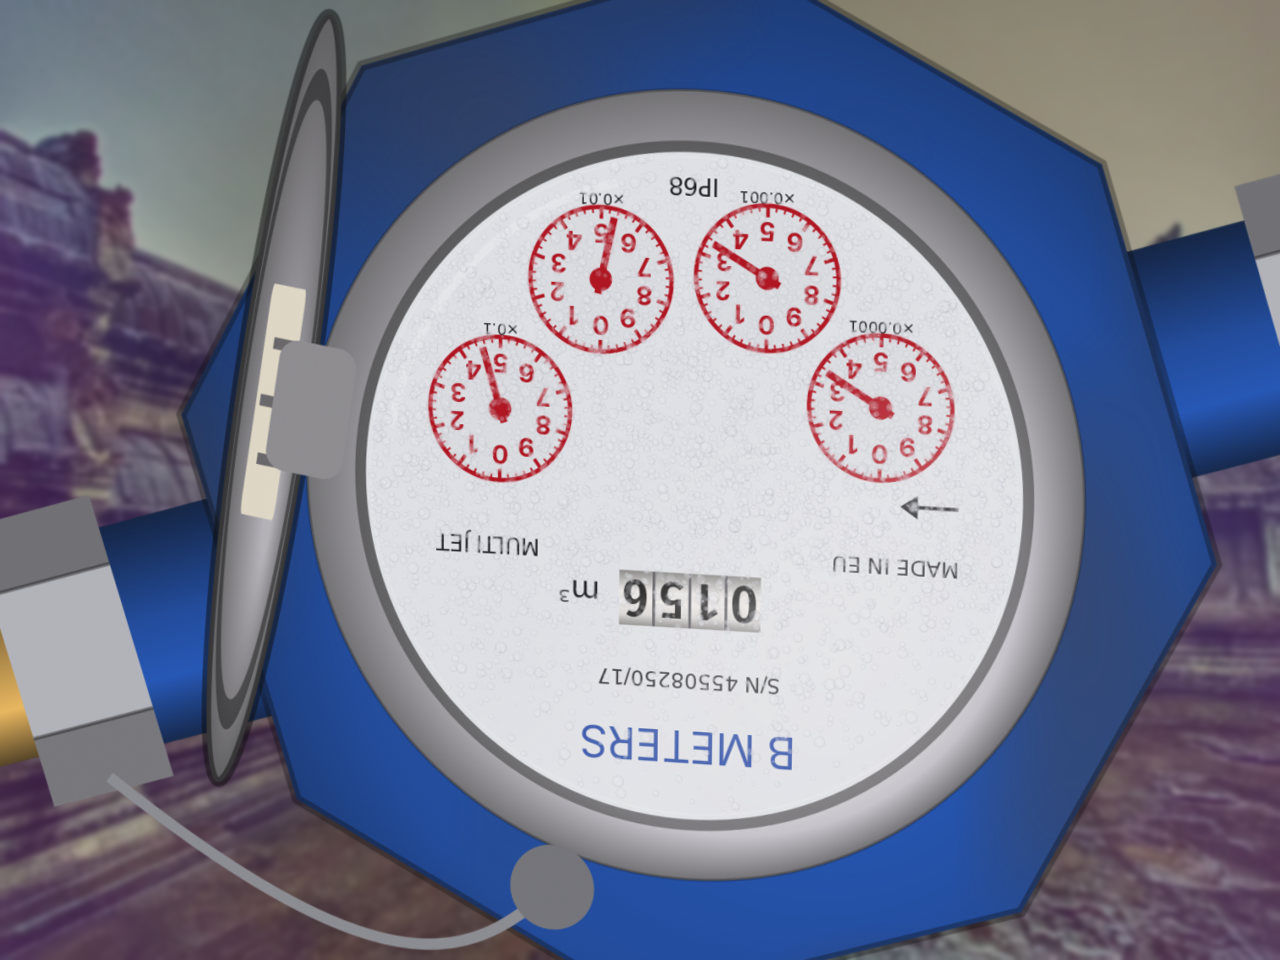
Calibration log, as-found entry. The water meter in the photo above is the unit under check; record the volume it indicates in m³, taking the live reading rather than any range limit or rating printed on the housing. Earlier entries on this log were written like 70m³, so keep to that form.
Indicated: 156.4533m³
